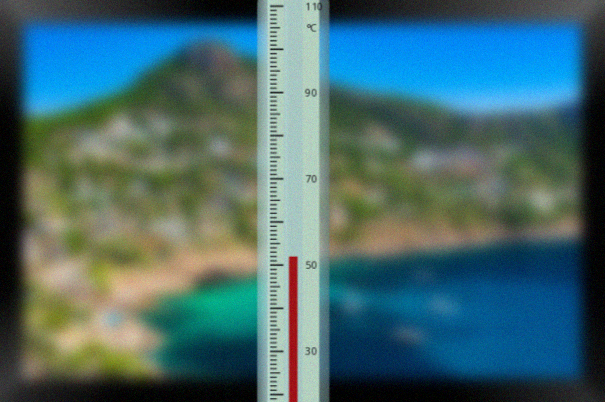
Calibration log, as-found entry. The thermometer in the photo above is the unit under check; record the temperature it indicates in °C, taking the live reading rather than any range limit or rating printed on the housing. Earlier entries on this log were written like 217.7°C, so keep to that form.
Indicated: 52°C
